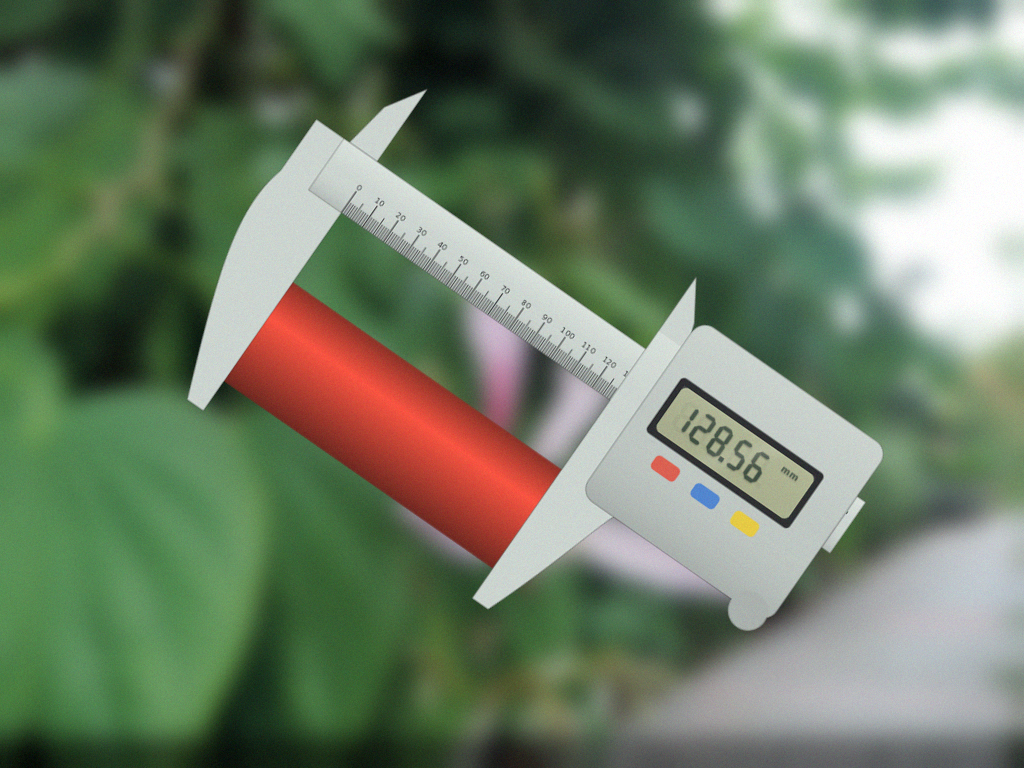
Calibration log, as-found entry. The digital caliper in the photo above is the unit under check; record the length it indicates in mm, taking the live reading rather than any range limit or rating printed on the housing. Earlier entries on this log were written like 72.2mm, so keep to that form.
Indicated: 128.56mm
